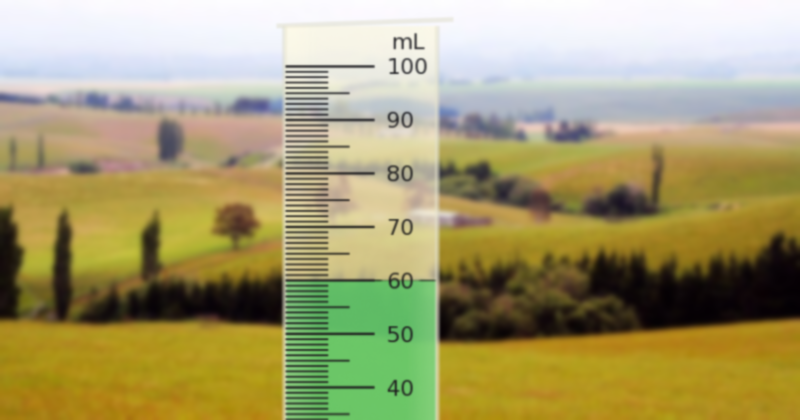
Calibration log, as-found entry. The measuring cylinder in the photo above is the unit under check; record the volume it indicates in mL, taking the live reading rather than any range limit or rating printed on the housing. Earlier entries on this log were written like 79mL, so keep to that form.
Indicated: 60mL
